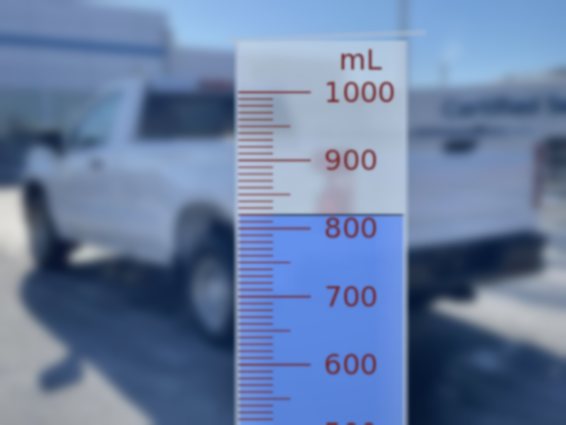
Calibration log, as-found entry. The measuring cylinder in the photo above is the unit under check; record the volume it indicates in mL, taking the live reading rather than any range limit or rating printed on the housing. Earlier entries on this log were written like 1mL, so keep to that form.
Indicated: 820mL
